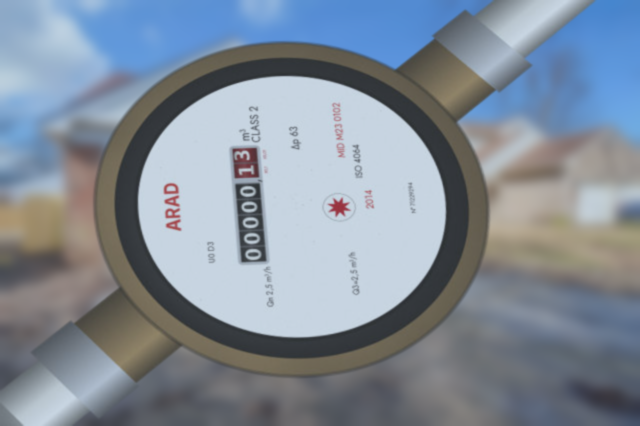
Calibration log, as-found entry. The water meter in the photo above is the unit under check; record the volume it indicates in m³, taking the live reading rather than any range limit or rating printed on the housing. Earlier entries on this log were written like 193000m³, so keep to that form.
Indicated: 0.13m³
